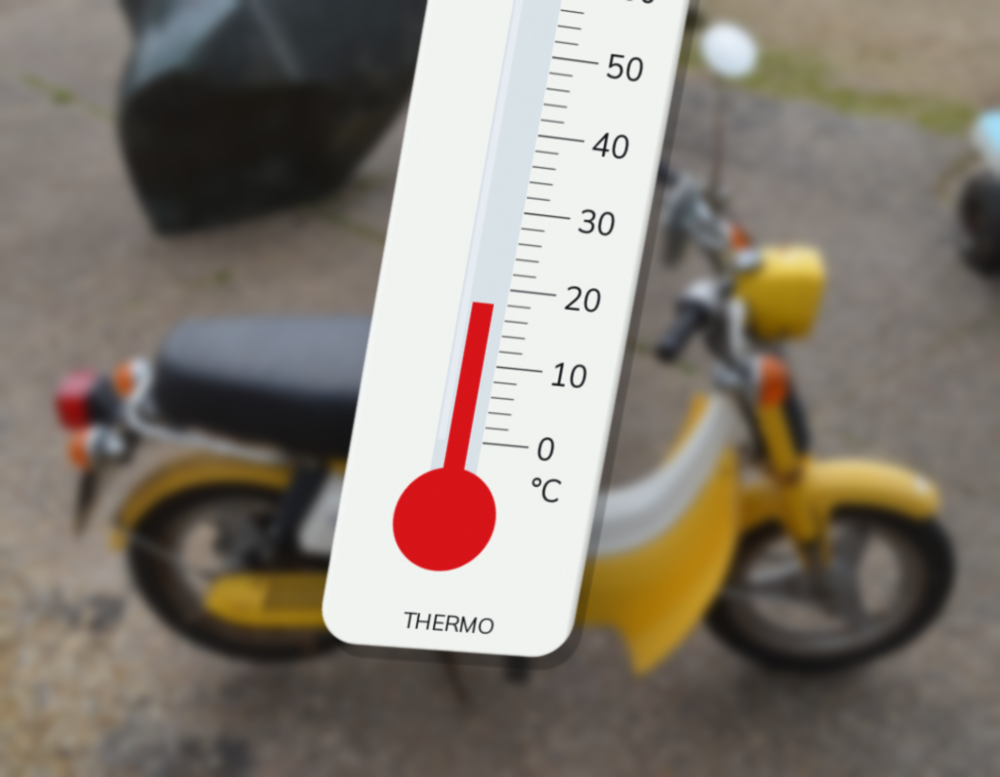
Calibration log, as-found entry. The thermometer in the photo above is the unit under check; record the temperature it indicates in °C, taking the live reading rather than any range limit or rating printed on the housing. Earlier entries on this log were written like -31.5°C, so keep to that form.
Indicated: 18°C
